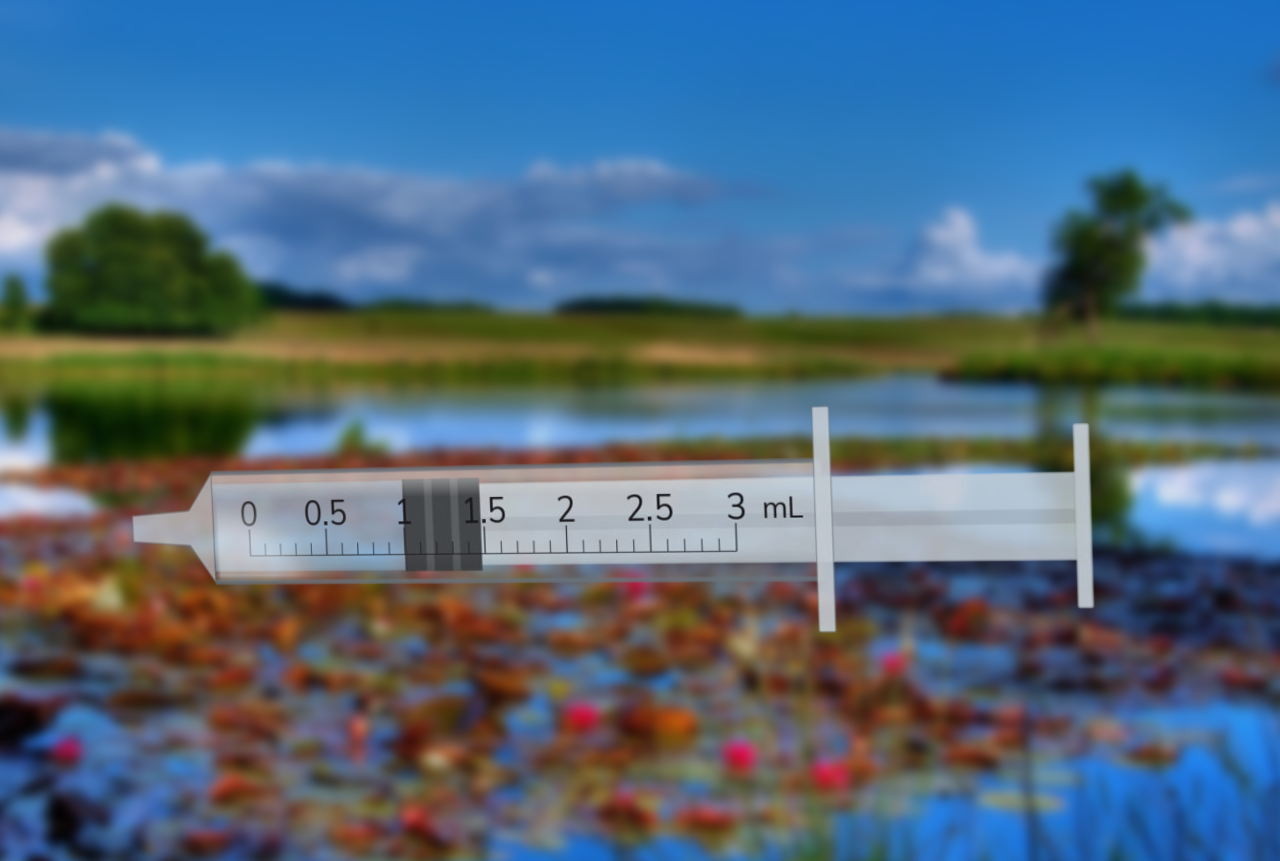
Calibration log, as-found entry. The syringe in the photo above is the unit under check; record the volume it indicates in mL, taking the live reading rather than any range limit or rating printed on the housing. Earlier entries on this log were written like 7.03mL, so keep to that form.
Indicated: 1mL
